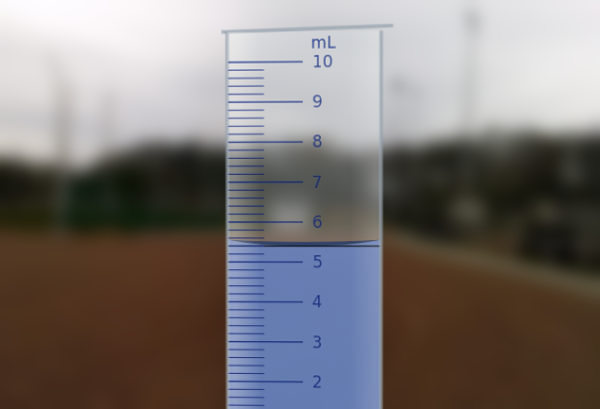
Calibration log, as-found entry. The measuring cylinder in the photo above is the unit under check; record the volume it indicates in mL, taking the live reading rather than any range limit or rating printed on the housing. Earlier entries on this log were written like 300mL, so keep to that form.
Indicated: 5.4mL
